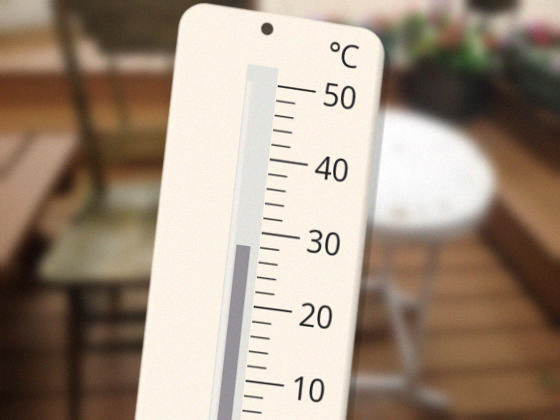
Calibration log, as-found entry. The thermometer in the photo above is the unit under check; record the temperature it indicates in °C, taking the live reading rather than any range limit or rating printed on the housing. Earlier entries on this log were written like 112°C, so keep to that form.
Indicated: 28°C
